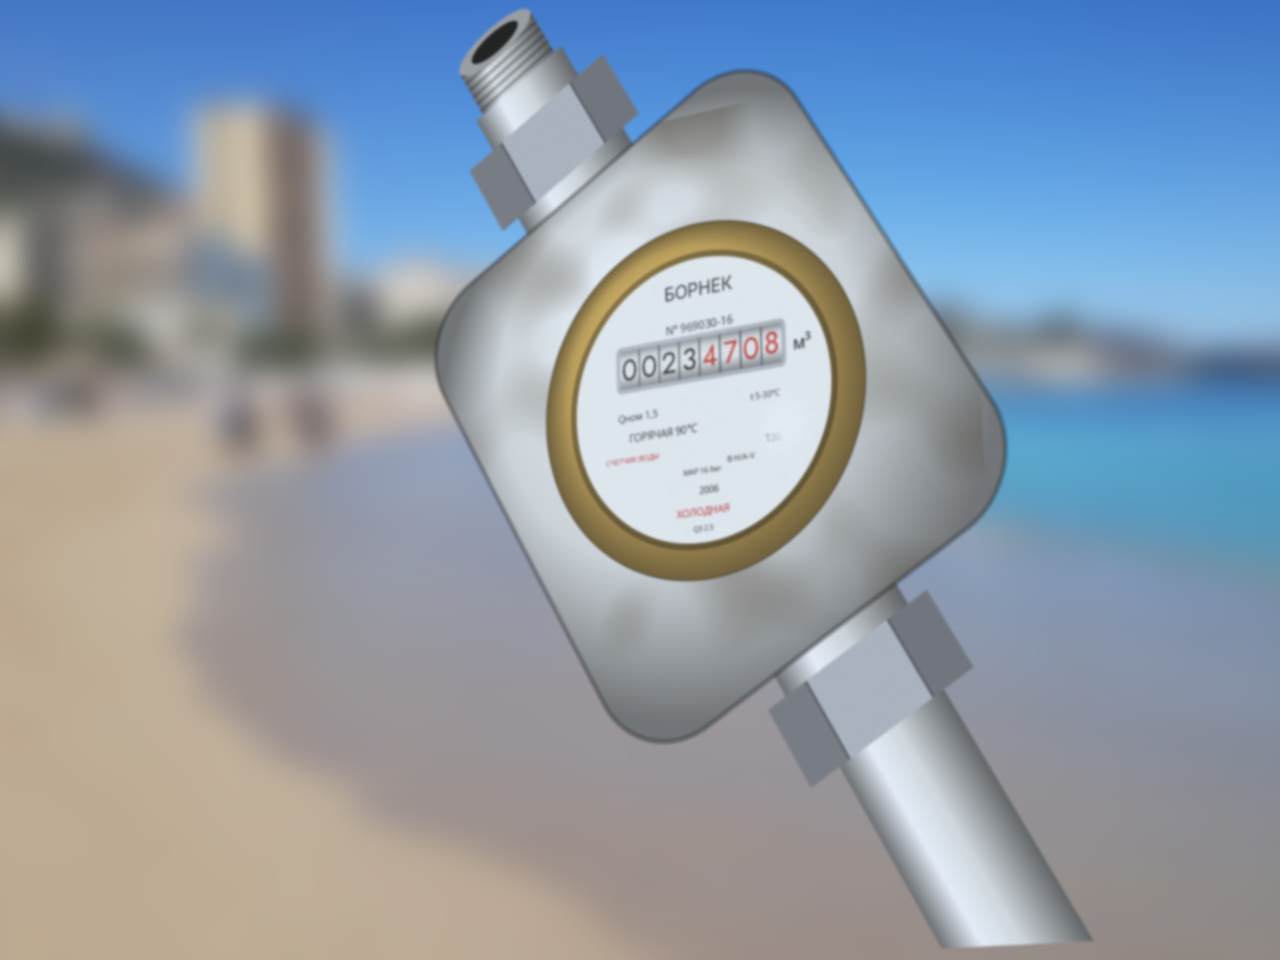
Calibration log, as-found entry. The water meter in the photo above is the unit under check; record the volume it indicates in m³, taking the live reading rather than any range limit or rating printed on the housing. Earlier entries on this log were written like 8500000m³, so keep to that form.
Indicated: 23.4708m³
